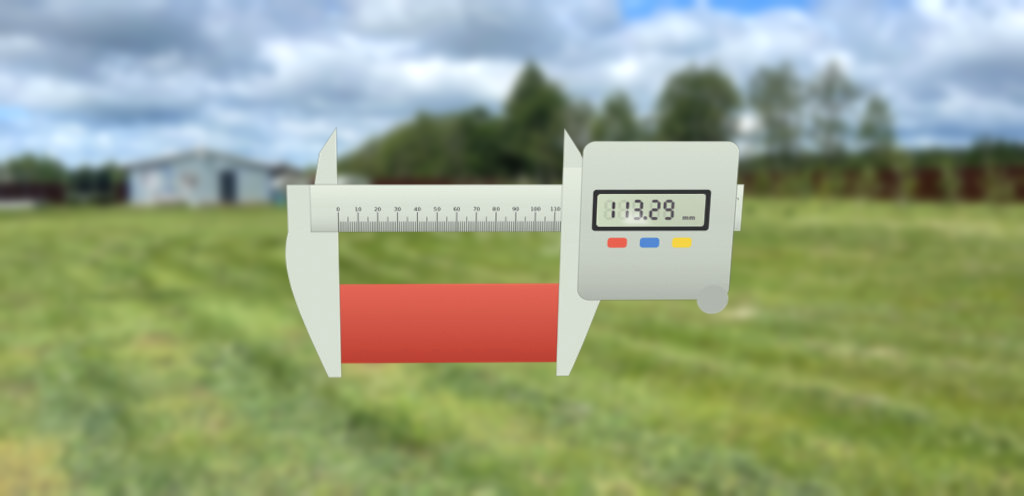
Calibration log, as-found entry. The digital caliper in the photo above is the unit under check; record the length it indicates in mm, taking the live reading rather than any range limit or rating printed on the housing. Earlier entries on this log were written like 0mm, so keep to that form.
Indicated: 113.29mm
